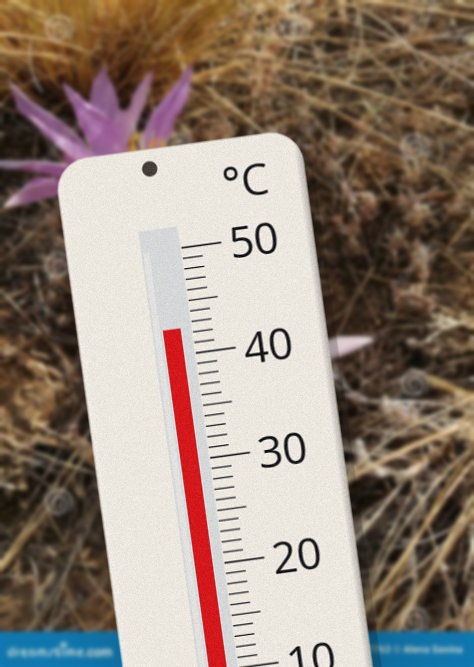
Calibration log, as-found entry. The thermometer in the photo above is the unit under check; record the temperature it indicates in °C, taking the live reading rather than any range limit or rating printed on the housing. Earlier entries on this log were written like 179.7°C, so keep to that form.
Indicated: 42.5°C
